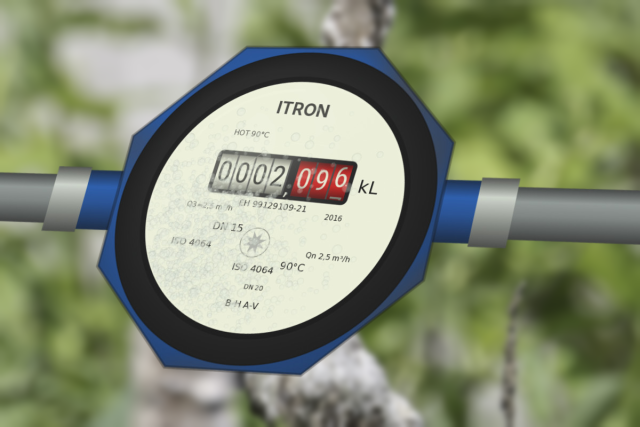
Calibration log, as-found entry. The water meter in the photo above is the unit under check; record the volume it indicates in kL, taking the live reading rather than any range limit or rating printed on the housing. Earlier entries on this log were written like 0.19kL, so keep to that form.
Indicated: 2.096kL
